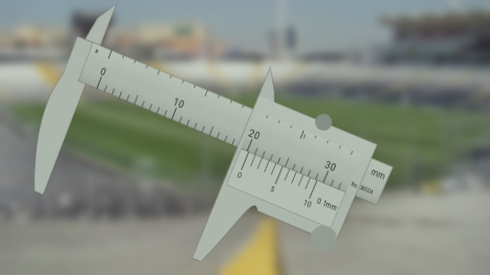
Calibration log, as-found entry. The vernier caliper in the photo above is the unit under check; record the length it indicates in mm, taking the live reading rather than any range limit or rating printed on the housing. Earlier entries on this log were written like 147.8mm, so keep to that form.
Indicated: 20.2mm
